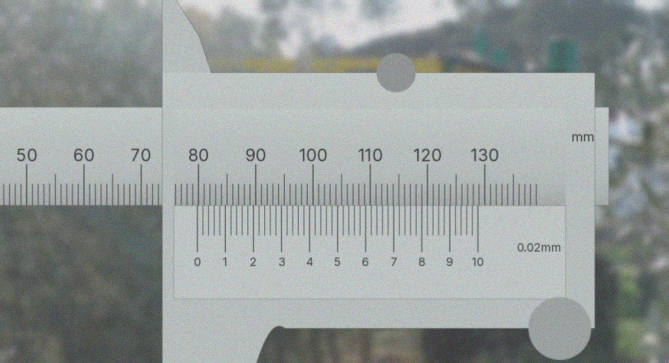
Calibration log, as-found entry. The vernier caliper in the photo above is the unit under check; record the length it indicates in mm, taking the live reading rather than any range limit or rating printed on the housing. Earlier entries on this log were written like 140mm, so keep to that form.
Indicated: 79.8mm
